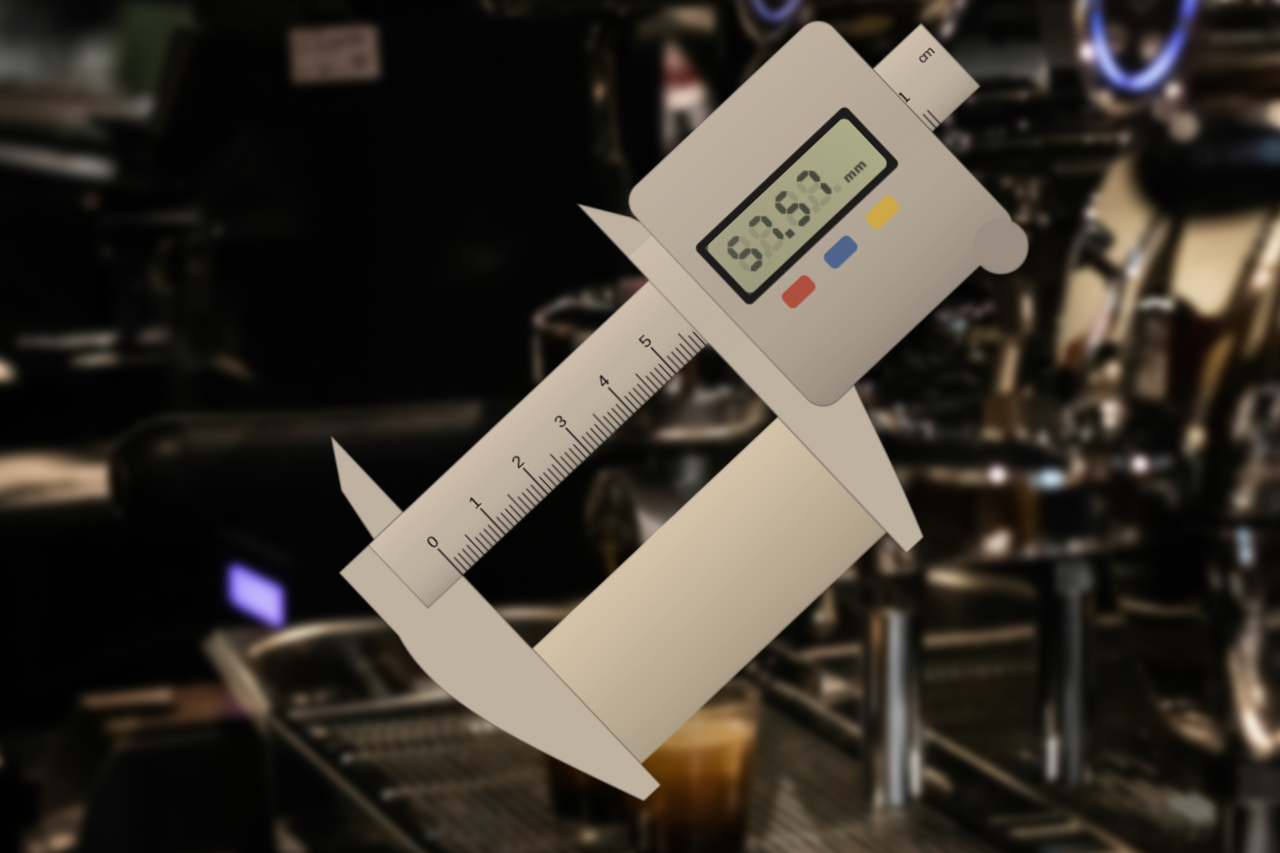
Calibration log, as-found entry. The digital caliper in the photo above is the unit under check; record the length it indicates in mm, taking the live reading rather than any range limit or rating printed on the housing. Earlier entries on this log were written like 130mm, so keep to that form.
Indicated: 57.57mm
